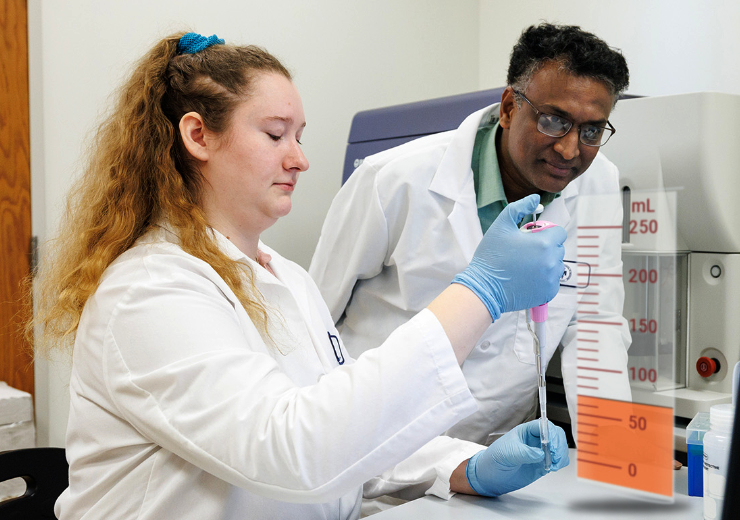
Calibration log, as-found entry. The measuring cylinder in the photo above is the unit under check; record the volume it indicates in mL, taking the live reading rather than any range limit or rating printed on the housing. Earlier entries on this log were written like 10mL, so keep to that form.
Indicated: 70mL
